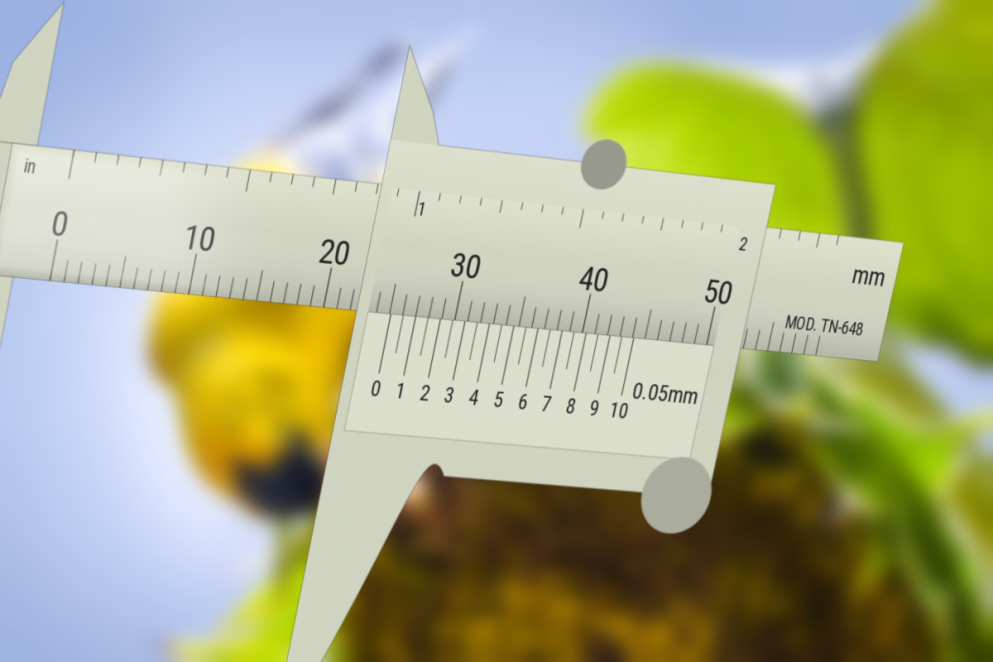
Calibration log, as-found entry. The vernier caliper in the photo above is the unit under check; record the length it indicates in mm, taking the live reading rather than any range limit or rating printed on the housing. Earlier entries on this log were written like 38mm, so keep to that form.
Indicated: 25.1mm
